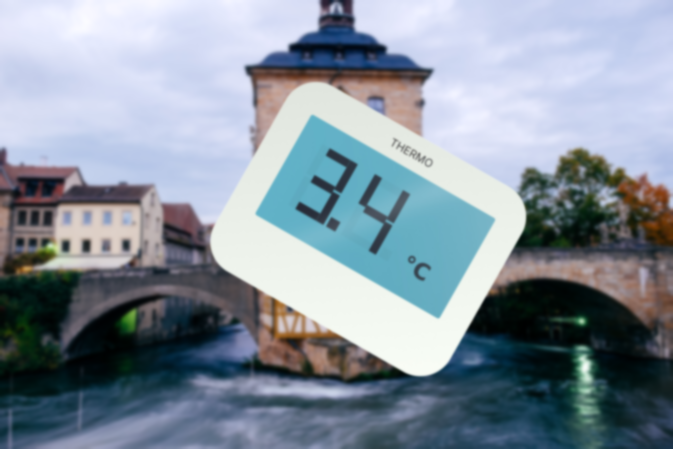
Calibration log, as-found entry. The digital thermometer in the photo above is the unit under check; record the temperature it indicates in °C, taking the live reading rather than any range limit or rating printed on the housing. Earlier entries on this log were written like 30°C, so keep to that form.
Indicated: 3.4°C
